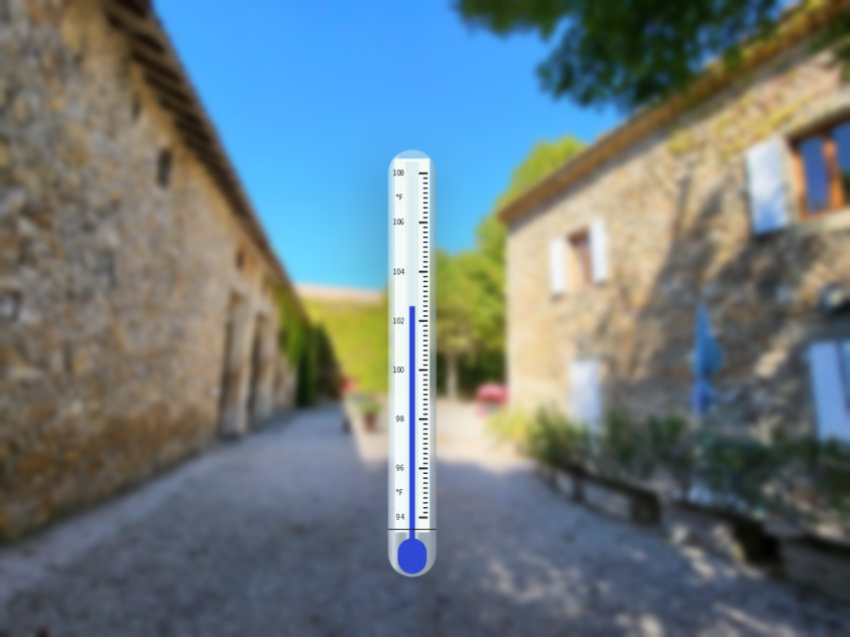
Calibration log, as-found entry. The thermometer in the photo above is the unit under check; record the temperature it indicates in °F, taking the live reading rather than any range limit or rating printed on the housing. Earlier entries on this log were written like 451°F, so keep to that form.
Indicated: 102.6°F
